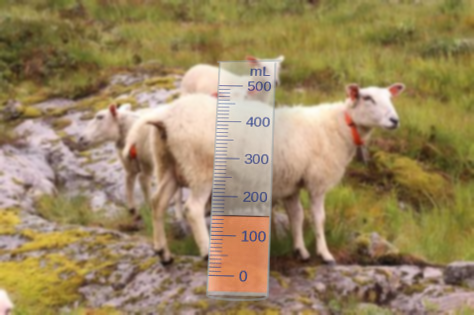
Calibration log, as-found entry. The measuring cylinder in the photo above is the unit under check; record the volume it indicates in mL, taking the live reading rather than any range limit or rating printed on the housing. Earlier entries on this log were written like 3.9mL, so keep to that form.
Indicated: 150mL
